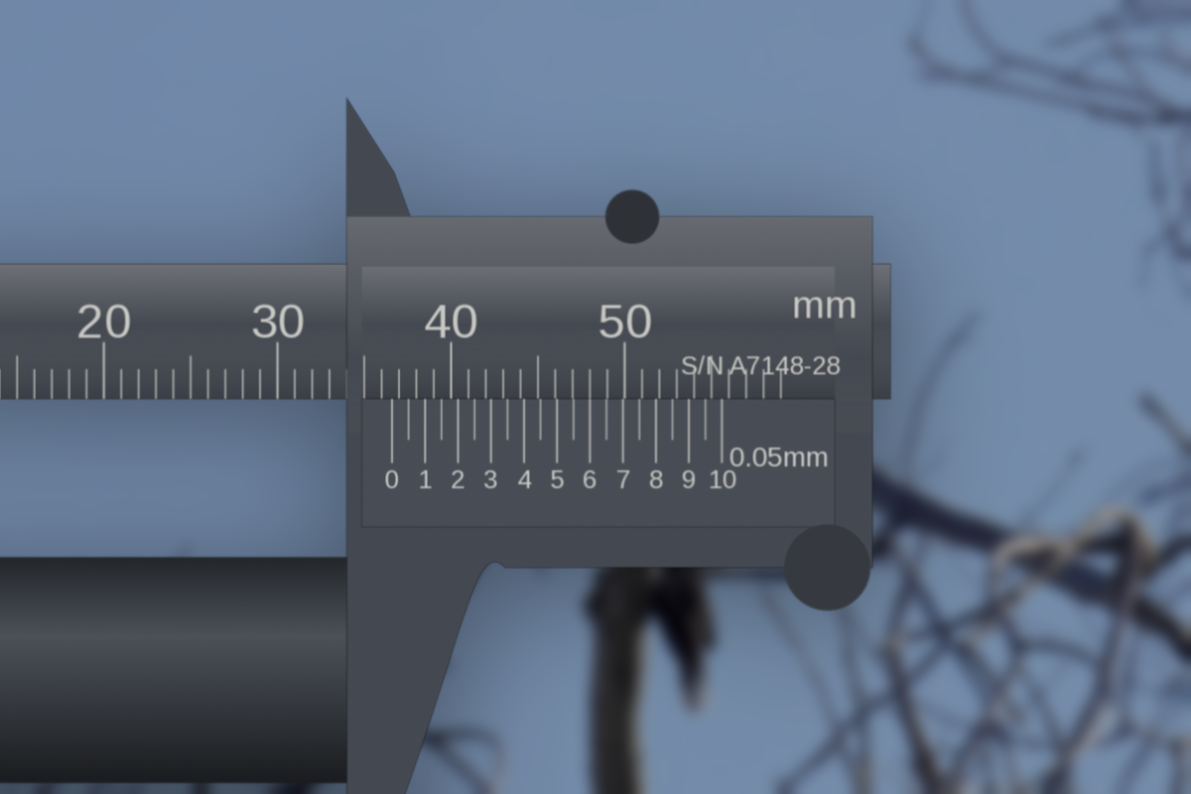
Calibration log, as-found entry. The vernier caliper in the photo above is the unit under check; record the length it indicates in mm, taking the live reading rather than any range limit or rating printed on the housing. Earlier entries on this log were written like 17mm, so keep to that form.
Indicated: 36.6mm
